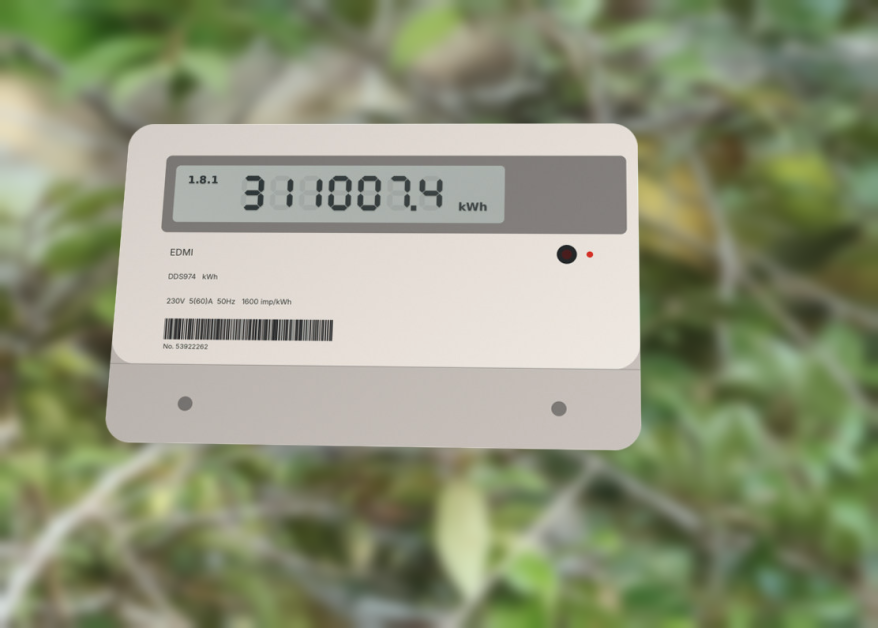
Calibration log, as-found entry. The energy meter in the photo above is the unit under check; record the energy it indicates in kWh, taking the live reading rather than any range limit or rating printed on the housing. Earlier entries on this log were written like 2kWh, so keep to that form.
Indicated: 311007.4kWh
